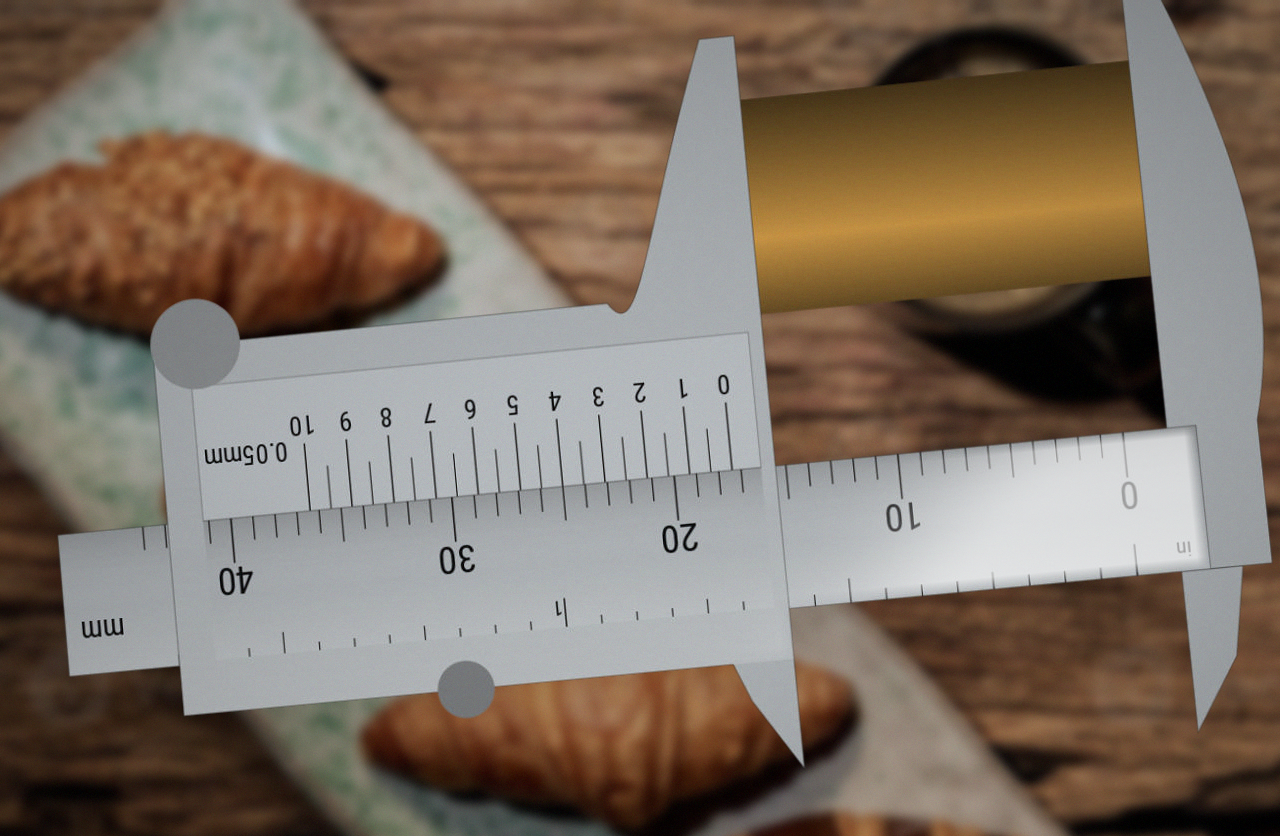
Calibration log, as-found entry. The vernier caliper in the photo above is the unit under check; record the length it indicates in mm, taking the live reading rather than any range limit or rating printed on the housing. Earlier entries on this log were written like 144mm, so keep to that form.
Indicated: 17.4mm
